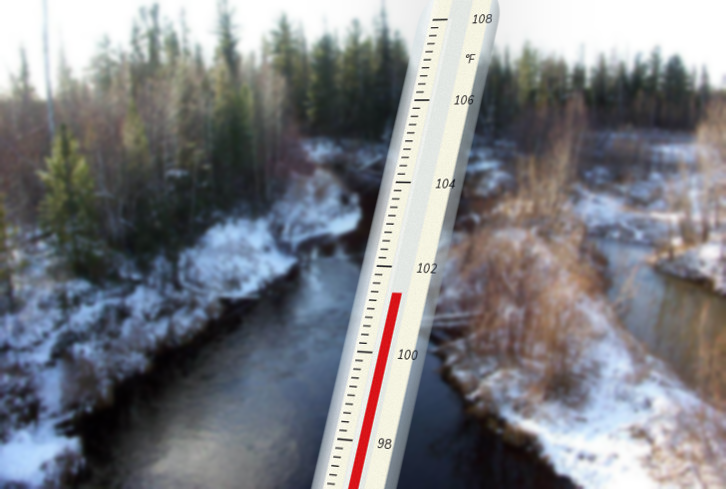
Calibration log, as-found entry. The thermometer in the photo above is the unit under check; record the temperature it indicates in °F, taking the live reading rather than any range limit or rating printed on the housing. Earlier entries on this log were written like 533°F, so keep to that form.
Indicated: 101.4°F
